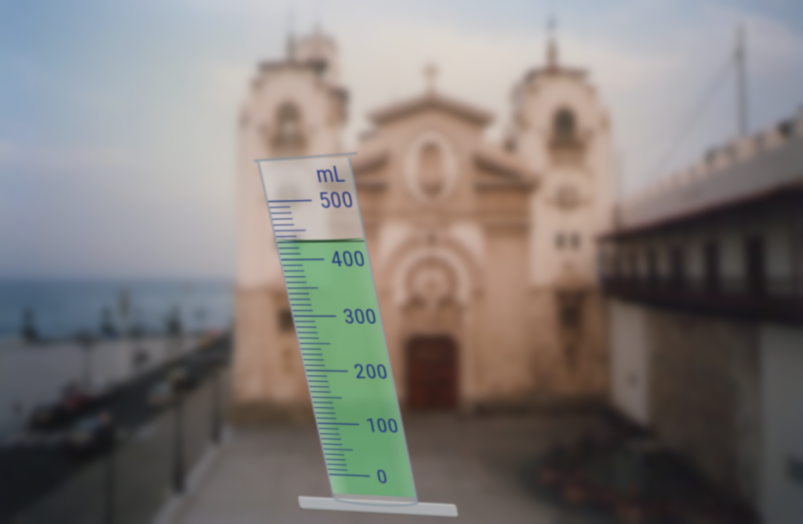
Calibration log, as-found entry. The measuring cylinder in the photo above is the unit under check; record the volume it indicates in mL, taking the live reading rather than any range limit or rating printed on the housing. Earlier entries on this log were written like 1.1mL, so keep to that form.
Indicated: 430mL
